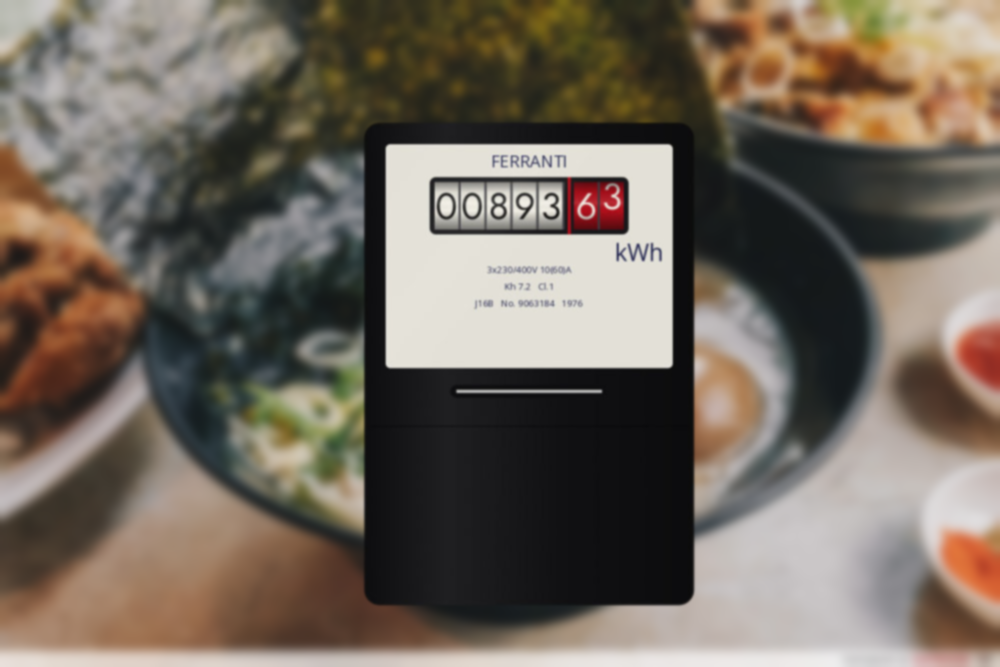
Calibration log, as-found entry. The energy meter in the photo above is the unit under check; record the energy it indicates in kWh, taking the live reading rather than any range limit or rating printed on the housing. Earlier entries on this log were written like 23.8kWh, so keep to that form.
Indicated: 893.63kWh
